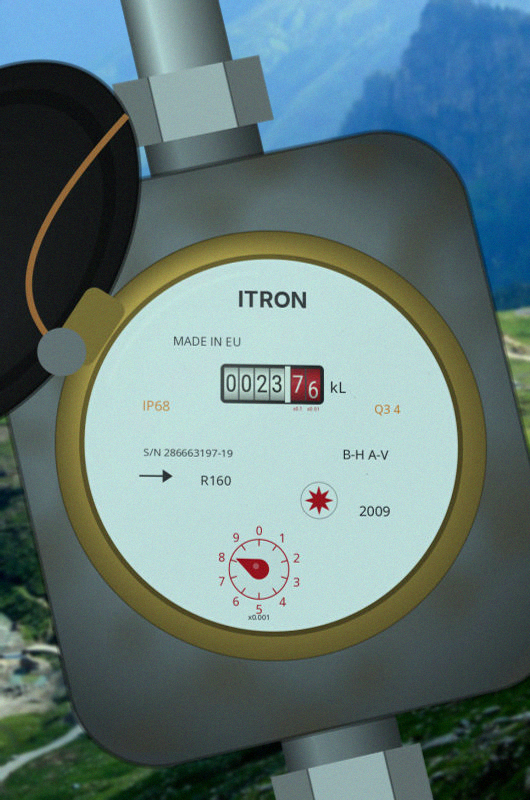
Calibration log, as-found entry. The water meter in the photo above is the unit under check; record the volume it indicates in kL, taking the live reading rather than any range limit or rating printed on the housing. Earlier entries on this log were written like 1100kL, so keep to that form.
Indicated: 23.758kL
